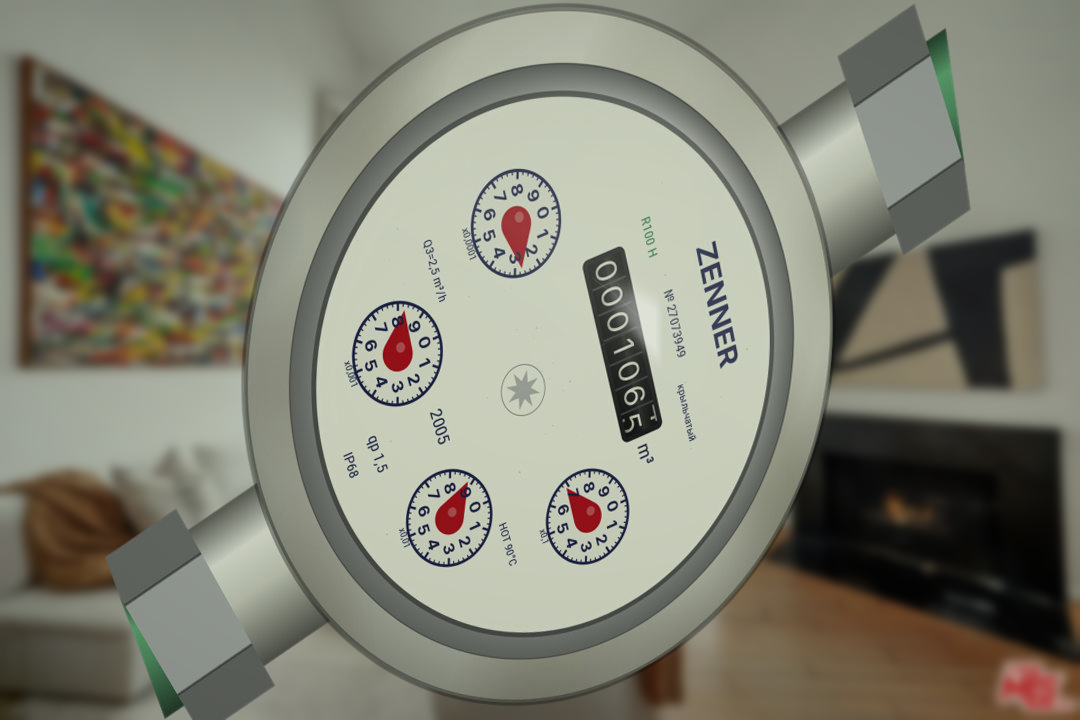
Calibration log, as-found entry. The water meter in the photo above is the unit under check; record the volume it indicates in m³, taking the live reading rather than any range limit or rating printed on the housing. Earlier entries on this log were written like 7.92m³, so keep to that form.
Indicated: 1064.6882m³
